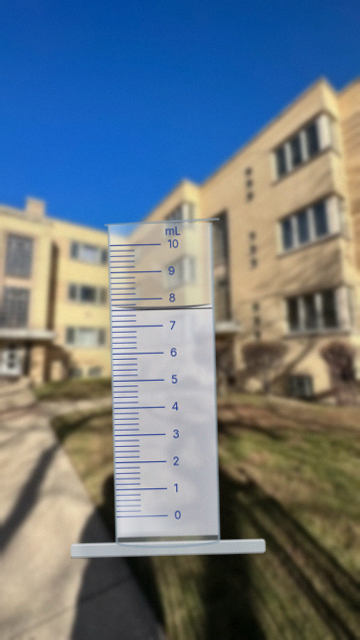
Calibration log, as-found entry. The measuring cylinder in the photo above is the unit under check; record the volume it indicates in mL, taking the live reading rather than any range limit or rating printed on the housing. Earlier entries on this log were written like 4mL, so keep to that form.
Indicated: 7.6mL
